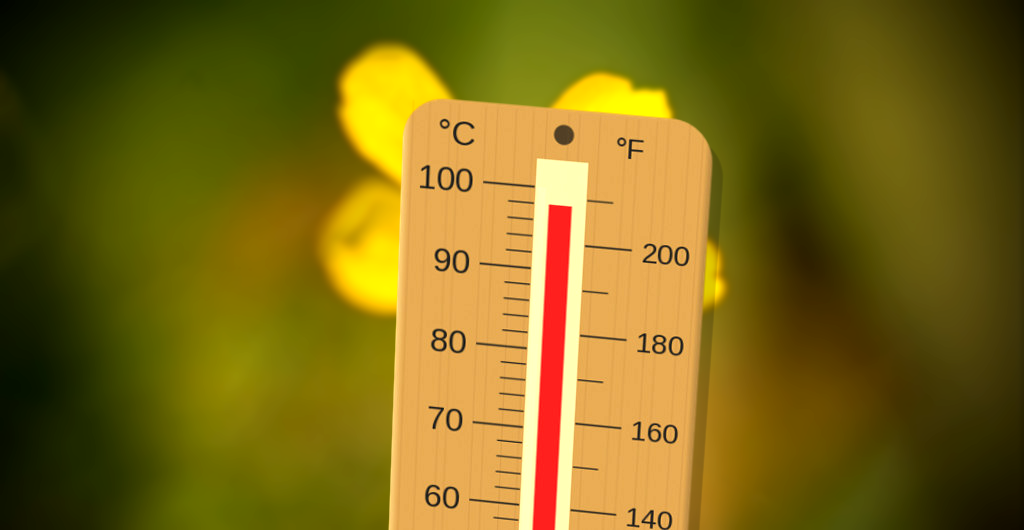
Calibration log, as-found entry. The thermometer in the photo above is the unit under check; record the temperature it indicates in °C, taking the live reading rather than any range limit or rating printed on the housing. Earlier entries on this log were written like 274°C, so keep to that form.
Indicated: 98°C
